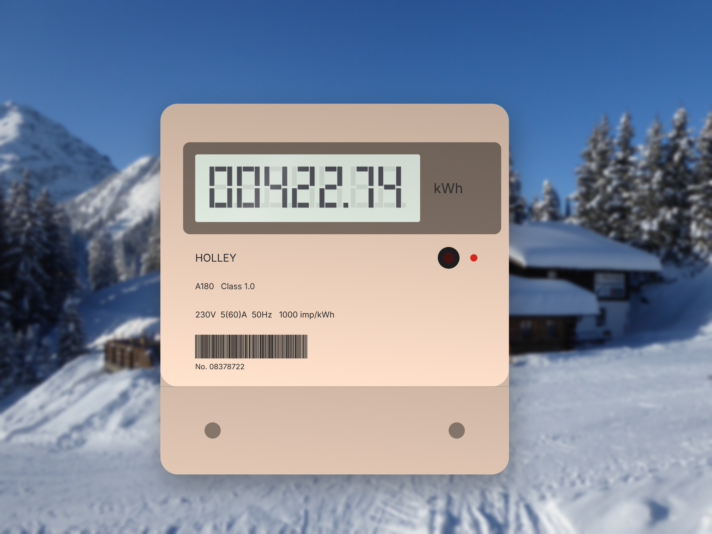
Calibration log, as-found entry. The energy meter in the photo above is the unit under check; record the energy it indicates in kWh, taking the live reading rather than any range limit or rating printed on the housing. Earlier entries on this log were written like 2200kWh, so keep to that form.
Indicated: 422.74kWh
